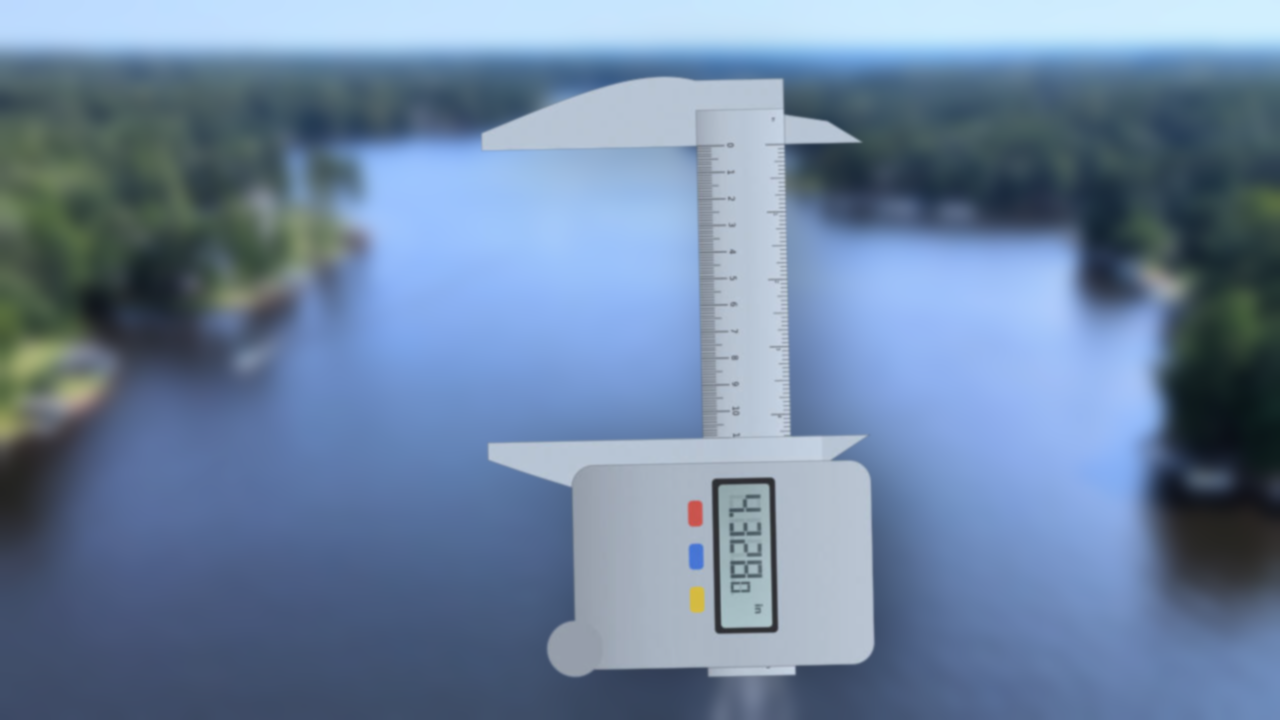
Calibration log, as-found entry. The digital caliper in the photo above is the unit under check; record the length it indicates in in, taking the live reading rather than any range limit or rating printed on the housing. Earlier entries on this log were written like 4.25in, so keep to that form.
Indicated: 4.3280in
